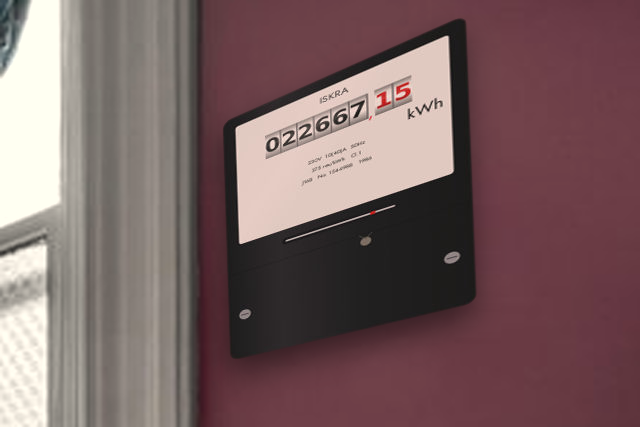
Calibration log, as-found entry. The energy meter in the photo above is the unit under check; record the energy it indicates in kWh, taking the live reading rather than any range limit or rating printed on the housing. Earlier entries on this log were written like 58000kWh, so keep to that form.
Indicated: 22667.15kWh
